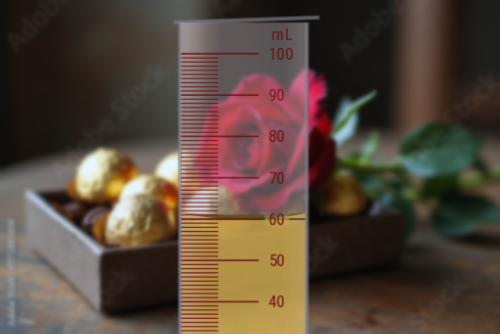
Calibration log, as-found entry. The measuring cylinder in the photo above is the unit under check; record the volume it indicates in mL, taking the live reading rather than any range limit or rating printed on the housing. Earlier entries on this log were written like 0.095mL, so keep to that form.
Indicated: 60mL
